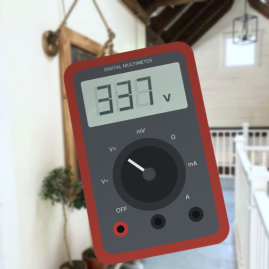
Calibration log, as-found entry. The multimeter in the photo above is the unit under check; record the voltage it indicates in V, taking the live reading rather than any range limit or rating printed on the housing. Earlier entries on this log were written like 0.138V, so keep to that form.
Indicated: 337V
